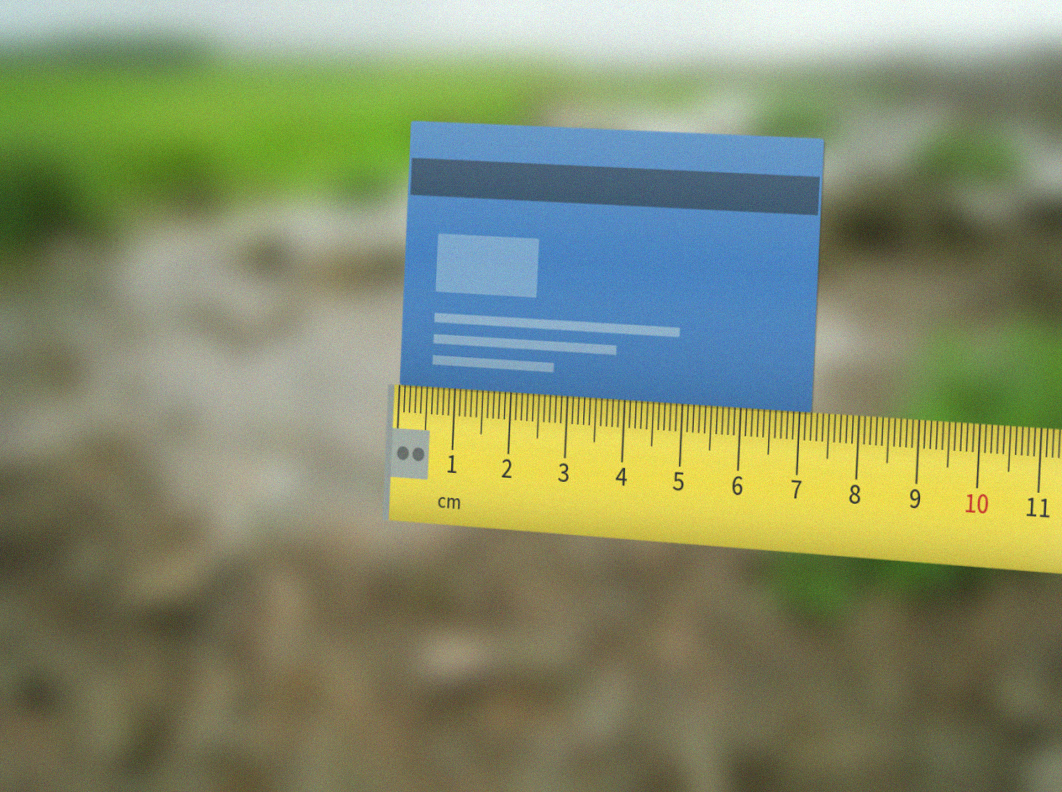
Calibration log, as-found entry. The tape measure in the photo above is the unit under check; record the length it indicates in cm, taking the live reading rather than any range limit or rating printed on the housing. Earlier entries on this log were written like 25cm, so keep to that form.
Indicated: 7.2cm
